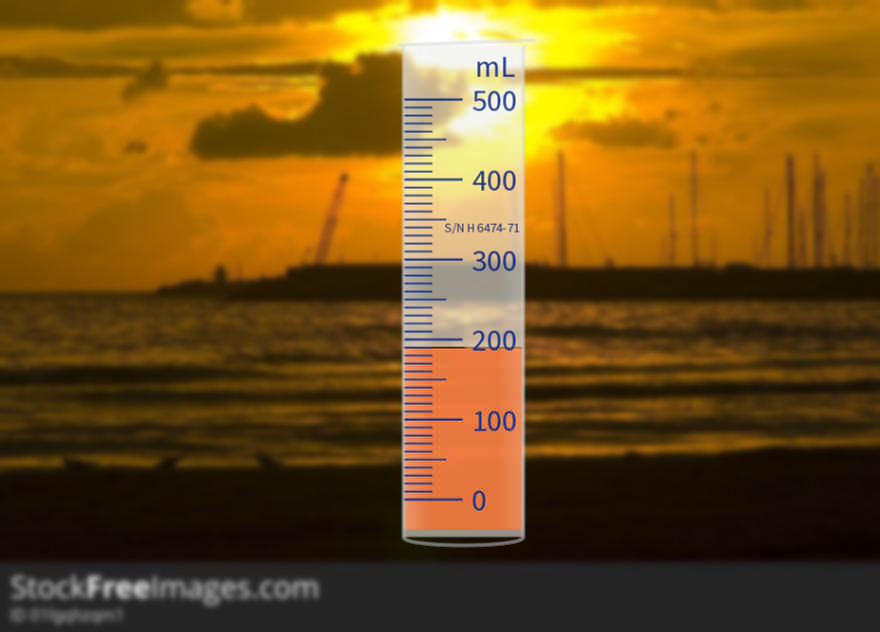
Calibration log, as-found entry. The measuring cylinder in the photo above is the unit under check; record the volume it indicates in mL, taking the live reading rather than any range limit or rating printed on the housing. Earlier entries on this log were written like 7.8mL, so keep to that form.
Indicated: 190mL
